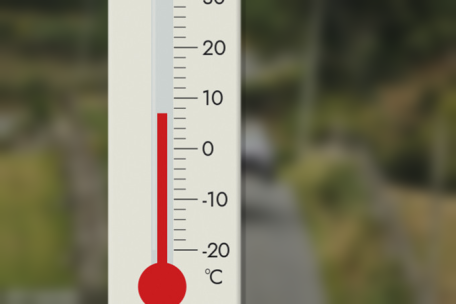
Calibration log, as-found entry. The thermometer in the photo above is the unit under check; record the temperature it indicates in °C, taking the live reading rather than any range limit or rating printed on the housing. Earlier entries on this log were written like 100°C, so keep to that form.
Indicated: 7°C
